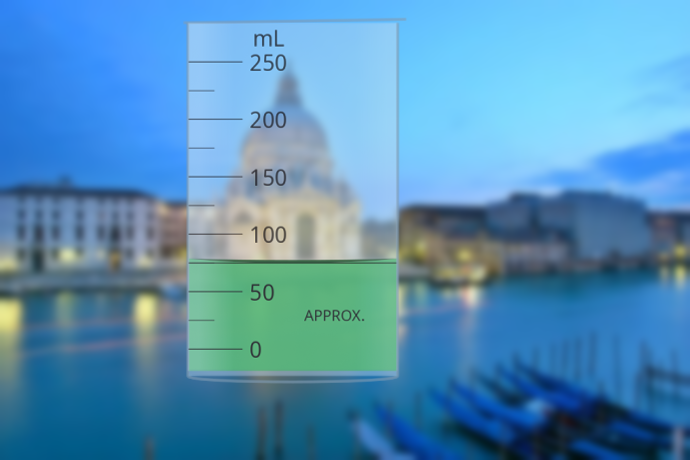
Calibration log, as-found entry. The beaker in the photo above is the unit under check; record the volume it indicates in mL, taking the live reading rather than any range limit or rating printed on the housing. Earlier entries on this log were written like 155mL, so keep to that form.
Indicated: 75mL
